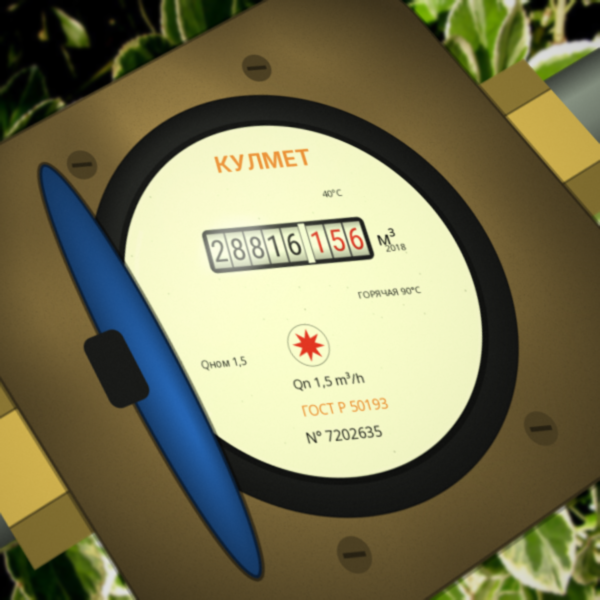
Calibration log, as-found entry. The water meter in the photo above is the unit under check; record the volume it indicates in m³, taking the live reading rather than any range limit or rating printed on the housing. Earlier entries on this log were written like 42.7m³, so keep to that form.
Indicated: 28816.156m³
